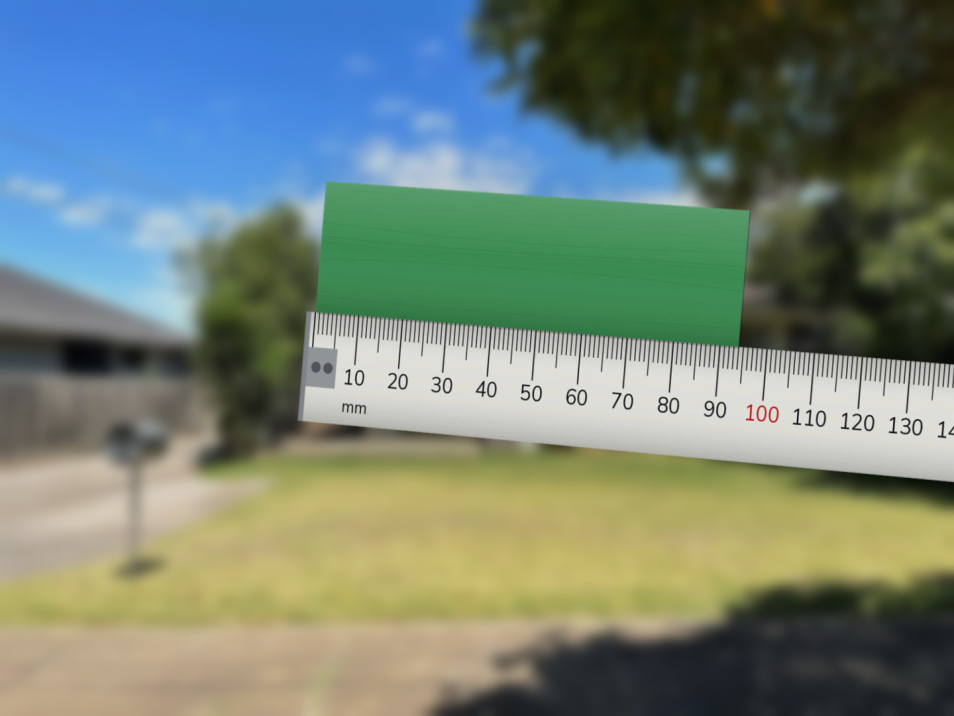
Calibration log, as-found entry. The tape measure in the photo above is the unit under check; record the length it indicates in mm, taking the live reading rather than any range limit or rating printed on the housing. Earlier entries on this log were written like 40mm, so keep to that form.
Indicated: 94mm
